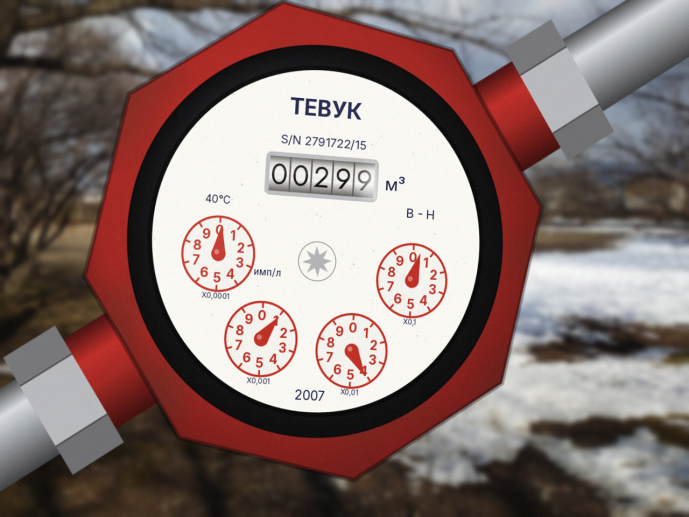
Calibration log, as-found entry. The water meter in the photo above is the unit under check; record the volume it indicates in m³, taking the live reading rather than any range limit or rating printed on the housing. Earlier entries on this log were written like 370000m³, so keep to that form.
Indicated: 299.0410m³
